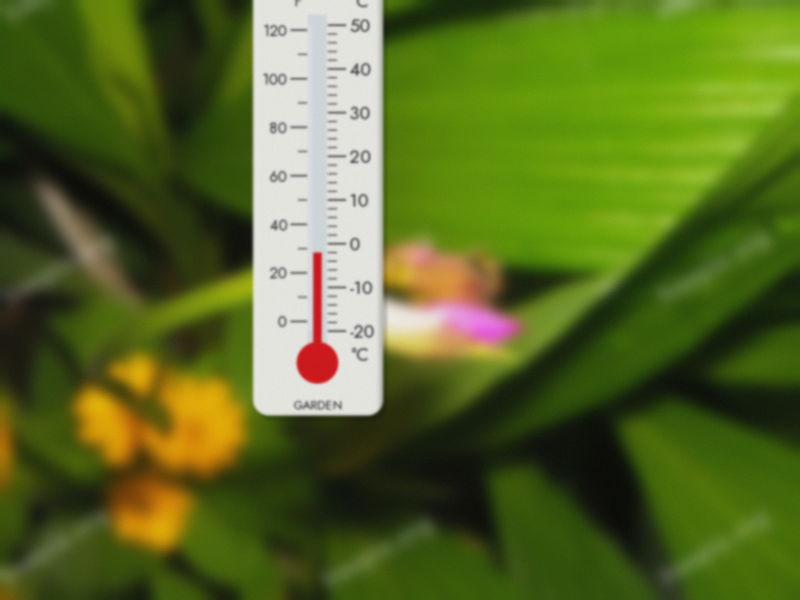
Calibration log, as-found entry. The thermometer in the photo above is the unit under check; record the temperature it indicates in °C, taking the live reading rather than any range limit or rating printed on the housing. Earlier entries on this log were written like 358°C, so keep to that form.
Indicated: -2°C
